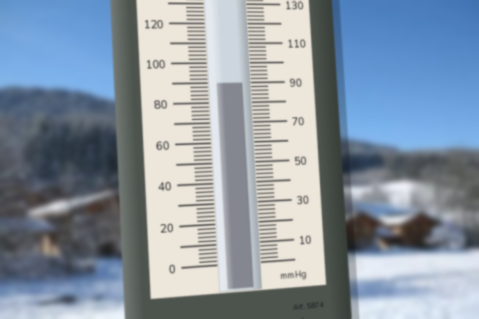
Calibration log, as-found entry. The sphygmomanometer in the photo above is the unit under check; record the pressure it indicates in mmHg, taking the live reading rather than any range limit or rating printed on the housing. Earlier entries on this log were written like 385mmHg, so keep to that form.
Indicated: 90mmHg
